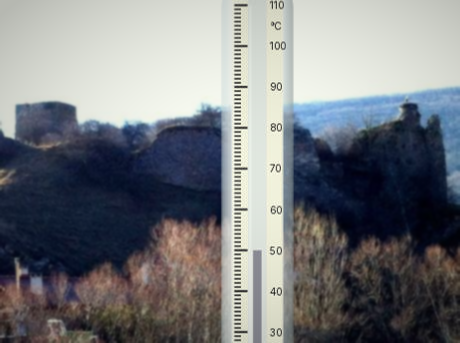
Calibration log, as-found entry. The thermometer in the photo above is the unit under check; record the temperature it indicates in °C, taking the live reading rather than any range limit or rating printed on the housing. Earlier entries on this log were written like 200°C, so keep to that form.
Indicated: 50°C
